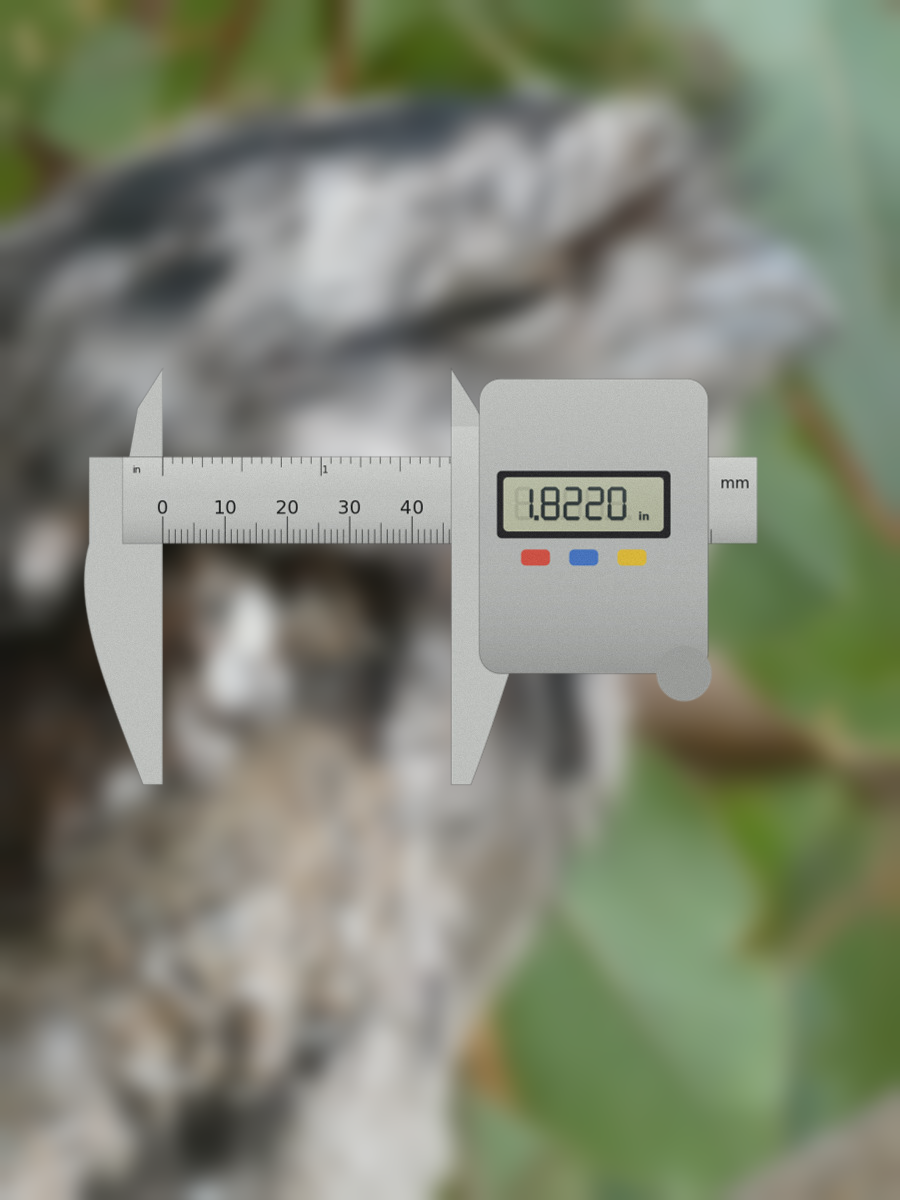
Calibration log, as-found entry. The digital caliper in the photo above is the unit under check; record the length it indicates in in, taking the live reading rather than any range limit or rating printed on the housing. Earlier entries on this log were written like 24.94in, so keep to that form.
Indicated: 1.8220in
